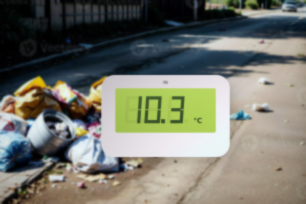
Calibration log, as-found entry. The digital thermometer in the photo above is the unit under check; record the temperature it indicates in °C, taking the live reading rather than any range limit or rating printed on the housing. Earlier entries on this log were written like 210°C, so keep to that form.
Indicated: 10.3°C
